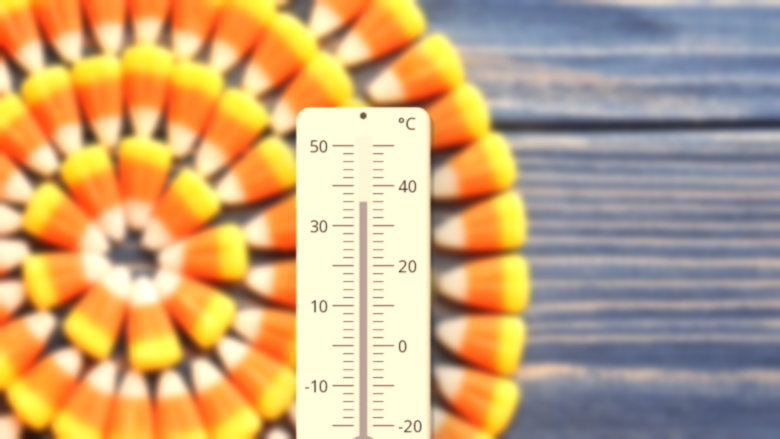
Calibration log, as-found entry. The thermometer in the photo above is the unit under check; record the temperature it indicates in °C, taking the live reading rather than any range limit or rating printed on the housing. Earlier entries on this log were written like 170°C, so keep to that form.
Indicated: 36°C
